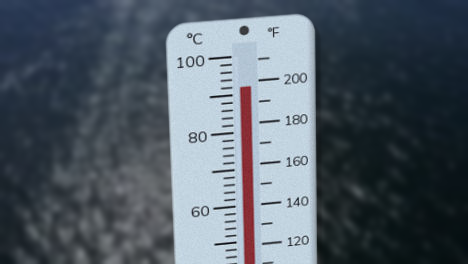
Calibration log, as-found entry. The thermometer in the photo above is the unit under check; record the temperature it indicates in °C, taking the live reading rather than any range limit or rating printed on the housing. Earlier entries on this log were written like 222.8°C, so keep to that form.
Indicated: 92°C
